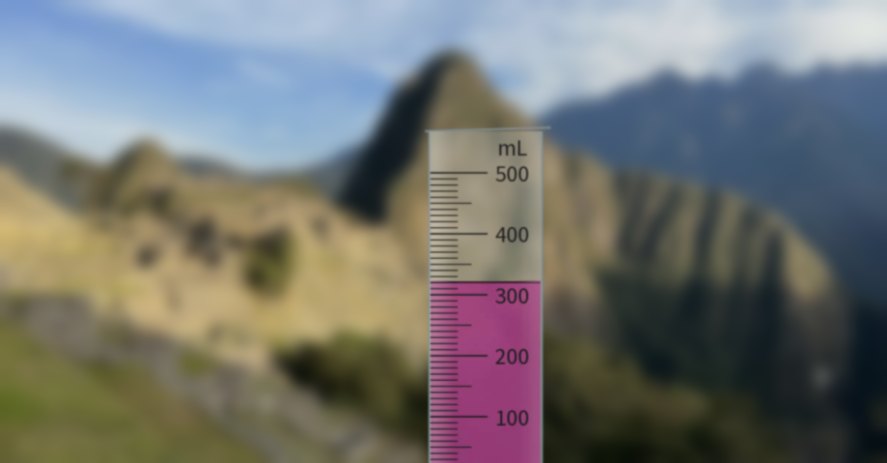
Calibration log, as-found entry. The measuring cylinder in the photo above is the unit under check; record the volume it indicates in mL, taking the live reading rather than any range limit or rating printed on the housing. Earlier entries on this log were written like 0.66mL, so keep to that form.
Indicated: 320mL
